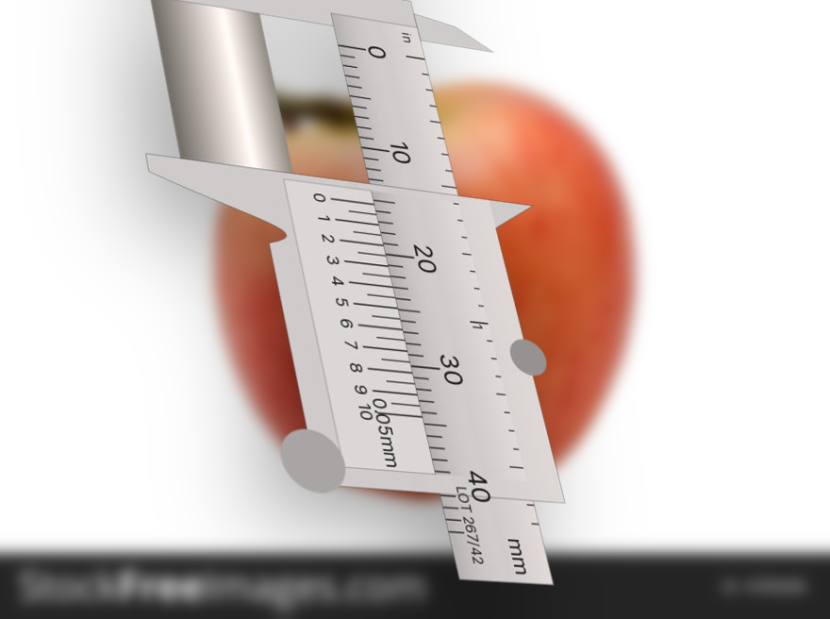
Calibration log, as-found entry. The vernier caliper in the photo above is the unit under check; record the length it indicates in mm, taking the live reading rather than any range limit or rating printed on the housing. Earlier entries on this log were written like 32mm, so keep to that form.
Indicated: 15.4mm
